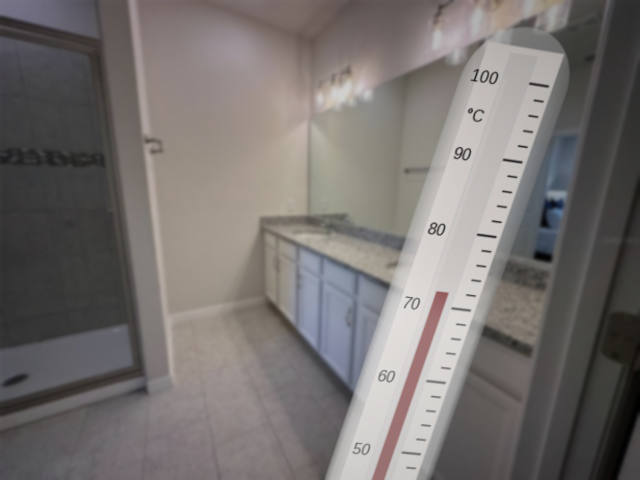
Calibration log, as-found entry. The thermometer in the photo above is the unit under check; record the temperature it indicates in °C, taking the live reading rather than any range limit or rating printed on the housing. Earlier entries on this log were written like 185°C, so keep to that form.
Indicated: 72°C
